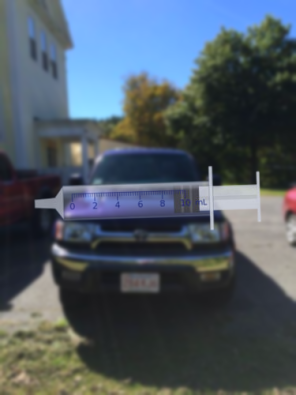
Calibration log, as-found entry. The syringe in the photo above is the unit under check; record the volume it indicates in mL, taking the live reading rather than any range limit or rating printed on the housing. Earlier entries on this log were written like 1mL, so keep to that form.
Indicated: 9mL
